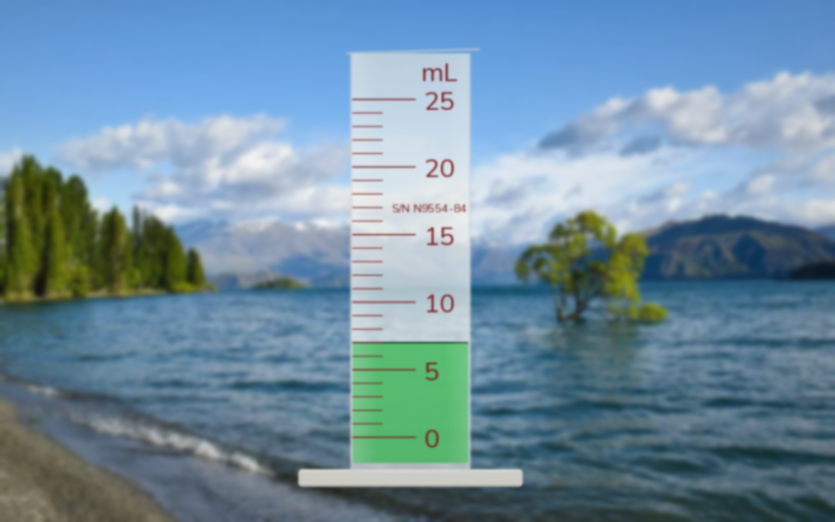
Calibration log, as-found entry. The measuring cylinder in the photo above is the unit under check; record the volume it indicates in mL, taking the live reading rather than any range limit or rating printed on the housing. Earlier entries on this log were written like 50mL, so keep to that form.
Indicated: 7mL
